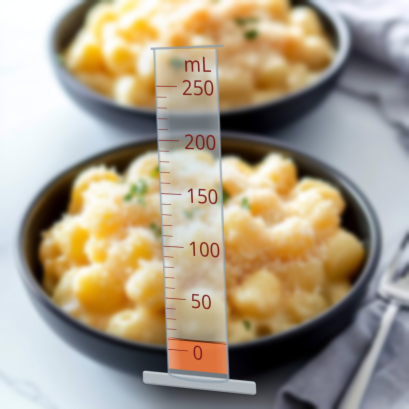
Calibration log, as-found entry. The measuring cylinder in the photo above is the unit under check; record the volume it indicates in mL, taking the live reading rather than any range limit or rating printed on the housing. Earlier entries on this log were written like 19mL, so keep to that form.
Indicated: 10mL
